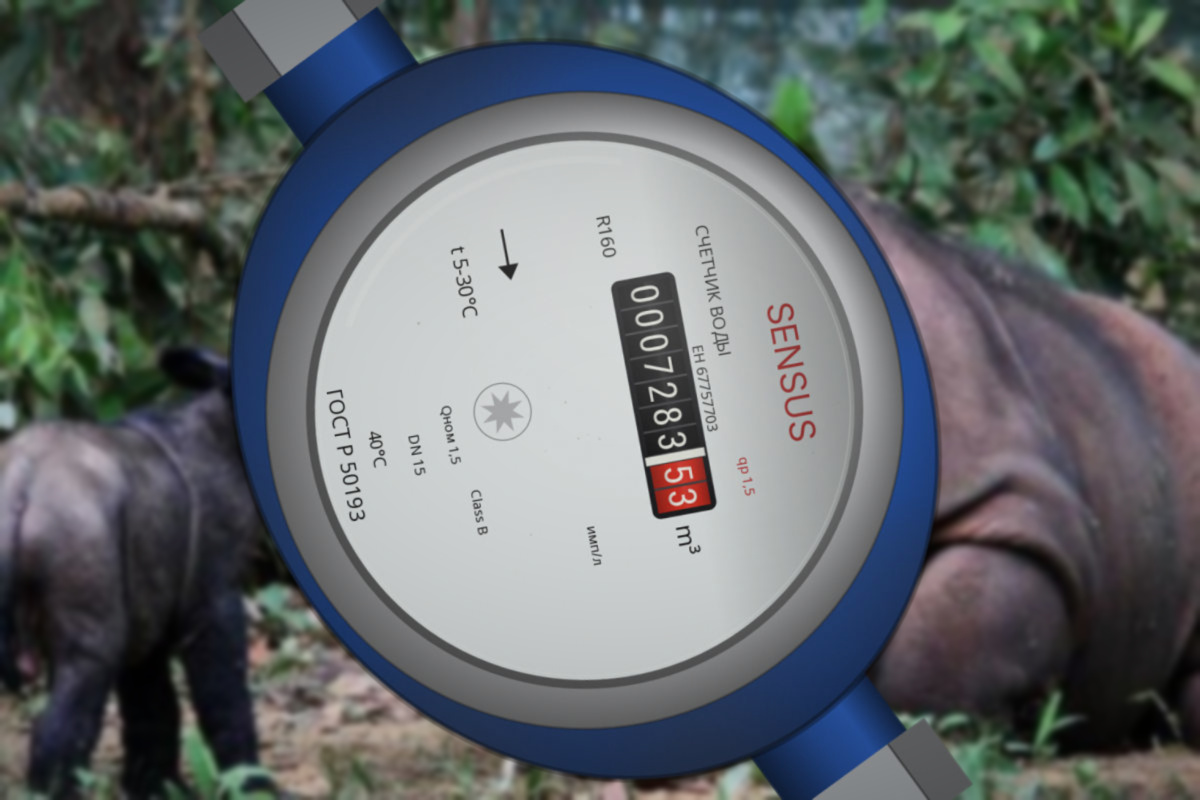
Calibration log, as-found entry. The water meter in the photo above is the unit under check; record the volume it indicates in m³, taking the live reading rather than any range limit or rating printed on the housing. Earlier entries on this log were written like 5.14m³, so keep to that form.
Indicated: 7283.53m³
